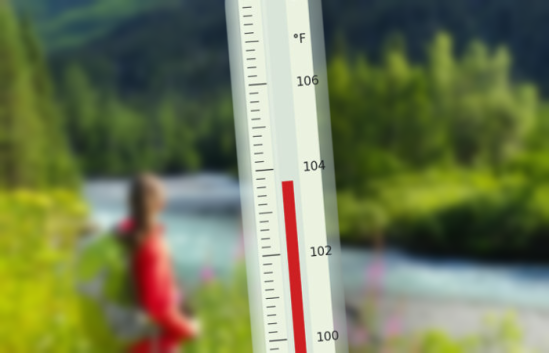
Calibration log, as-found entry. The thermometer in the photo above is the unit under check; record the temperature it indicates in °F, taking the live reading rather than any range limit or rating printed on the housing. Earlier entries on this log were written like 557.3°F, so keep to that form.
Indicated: 103.7°F
